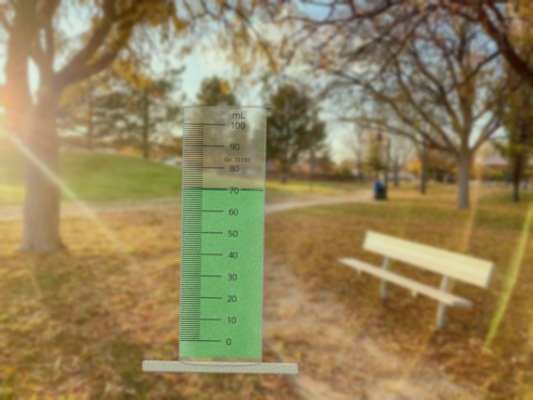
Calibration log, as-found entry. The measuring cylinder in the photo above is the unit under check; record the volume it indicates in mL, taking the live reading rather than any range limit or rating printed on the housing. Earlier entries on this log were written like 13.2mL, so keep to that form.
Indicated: 70mL
